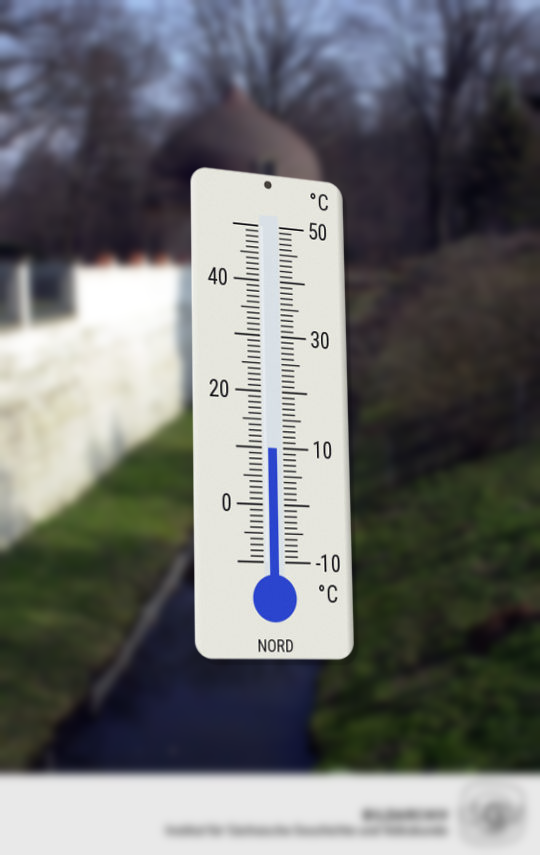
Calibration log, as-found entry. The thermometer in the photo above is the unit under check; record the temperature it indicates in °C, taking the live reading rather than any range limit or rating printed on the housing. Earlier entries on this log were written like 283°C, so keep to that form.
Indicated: 10°C
